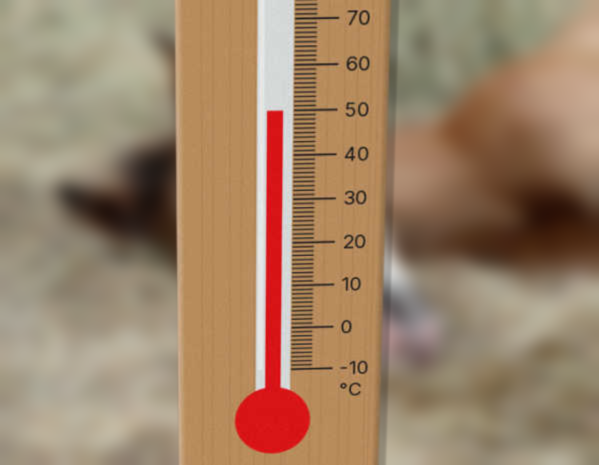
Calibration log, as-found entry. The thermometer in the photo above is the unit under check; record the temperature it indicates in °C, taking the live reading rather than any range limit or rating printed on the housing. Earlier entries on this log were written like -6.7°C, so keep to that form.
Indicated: 50°C
